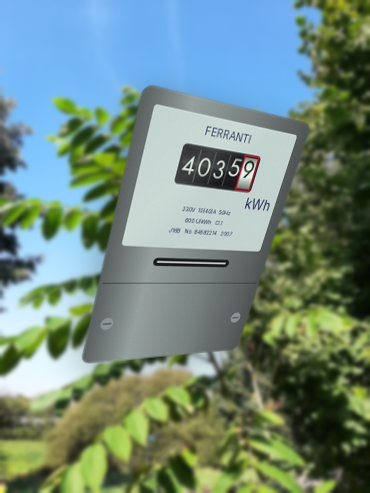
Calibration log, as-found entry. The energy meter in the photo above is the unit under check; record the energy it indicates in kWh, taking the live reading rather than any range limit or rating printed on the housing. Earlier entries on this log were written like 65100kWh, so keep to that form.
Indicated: 4035.9kWh
